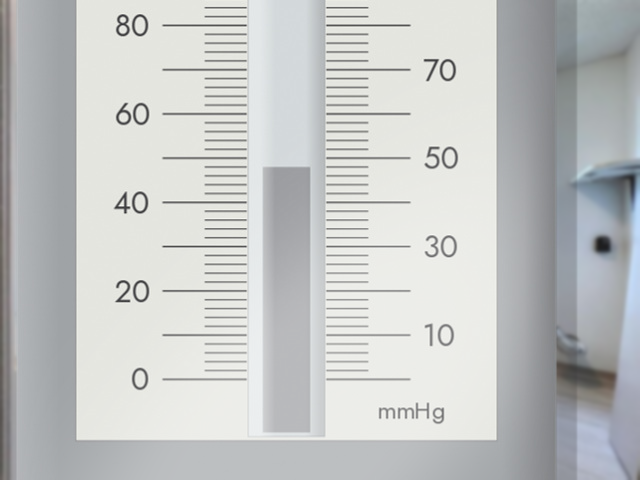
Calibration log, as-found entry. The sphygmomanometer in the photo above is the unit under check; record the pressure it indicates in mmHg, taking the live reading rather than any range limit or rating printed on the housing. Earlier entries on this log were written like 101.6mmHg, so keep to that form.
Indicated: 48mmHg
